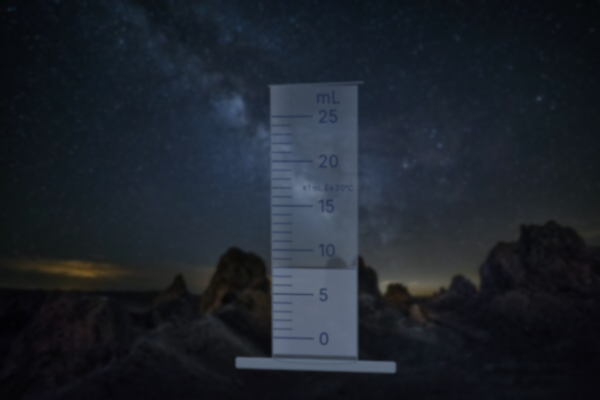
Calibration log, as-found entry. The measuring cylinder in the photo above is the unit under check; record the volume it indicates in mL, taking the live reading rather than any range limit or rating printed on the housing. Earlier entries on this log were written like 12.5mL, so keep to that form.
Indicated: 8mL
